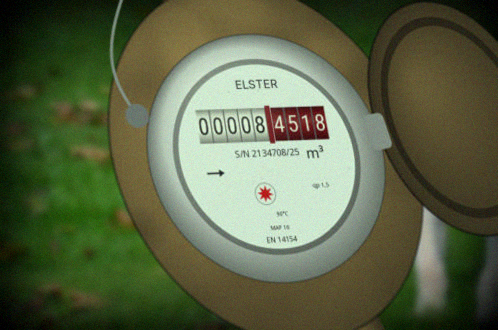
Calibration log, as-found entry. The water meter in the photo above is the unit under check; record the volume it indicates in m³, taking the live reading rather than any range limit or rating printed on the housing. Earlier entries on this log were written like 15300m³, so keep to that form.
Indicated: 8.4518m³
